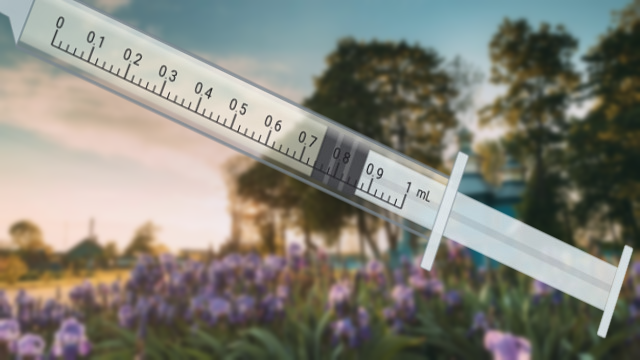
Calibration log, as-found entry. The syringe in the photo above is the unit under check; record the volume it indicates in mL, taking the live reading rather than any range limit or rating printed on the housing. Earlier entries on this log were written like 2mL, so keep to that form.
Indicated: 0.74mL
